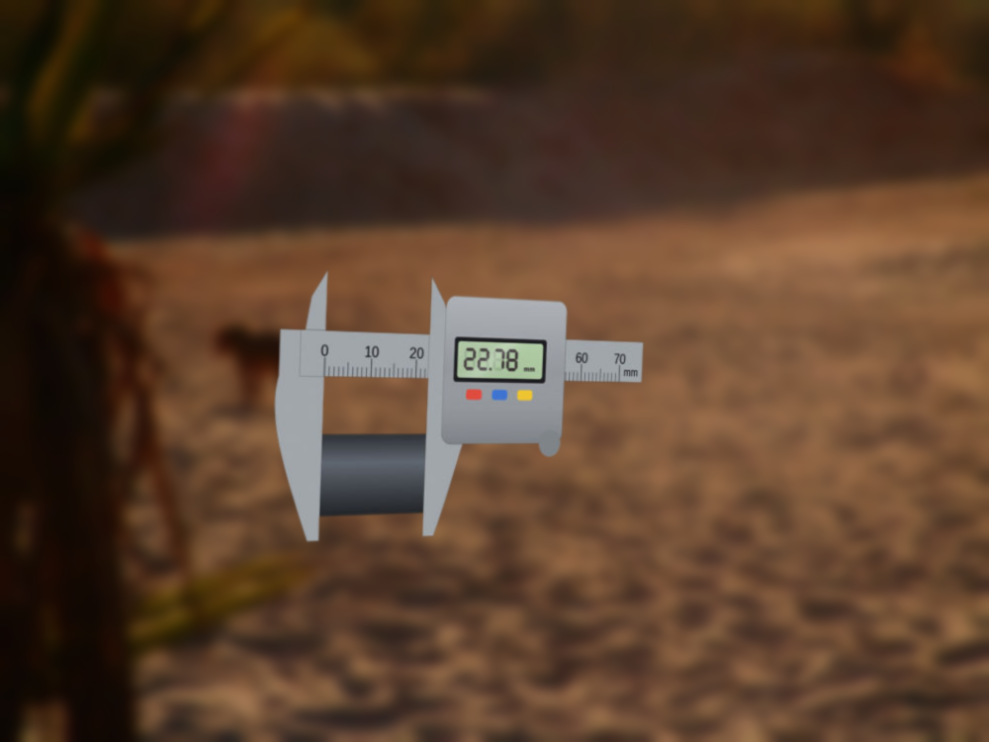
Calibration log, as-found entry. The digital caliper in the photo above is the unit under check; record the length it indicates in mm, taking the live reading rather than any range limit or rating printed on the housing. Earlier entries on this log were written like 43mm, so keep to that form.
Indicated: 22.78mm
